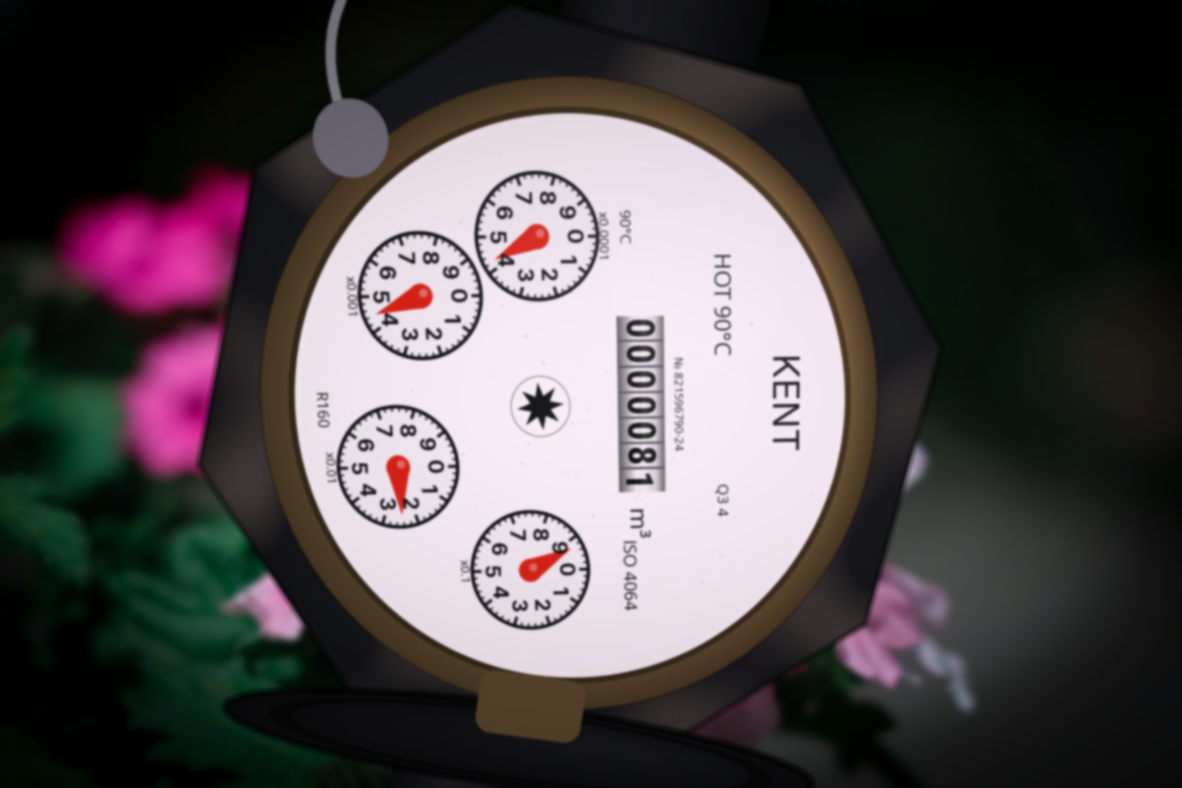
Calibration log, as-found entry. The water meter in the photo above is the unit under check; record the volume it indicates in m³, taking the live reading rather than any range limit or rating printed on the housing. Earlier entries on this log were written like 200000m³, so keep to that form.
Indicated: 80.9244m³
